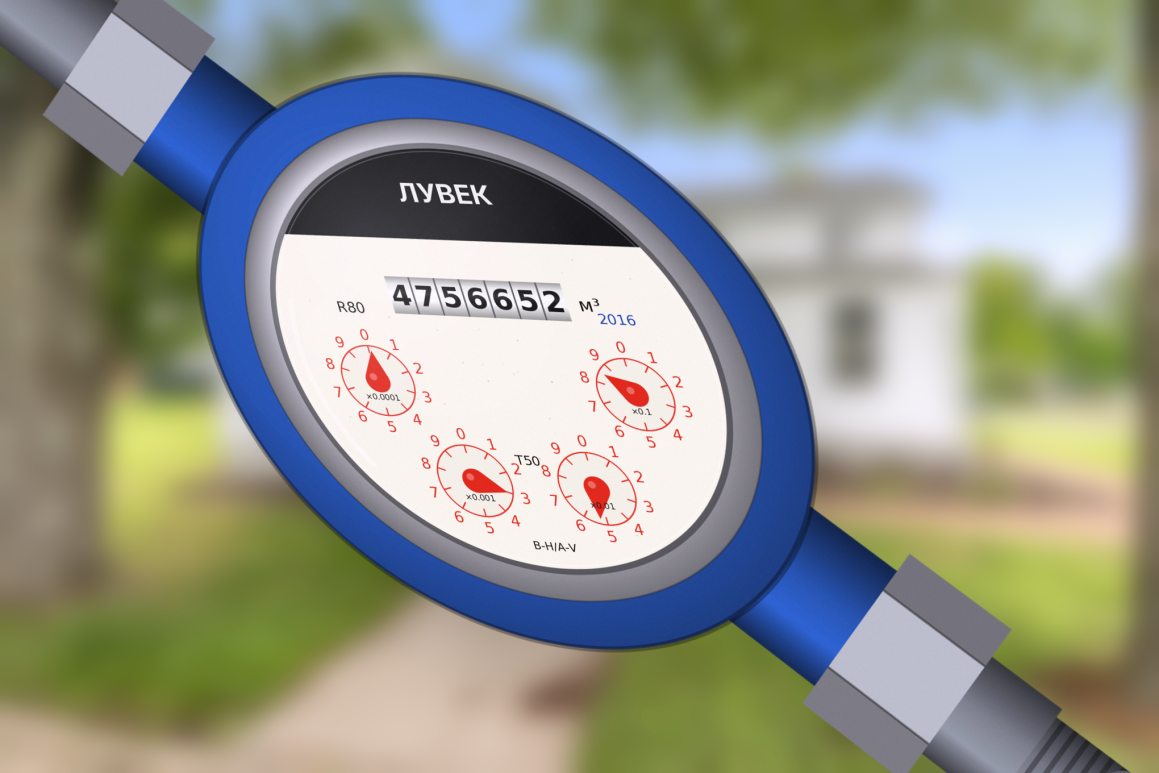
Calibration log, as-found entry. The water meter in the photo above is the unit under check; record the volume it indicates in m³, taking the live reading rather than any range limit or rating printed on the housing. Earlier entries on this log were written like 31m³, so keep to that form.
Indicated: 4756652.8530m³
